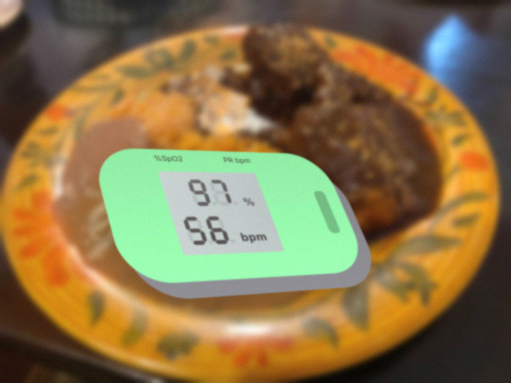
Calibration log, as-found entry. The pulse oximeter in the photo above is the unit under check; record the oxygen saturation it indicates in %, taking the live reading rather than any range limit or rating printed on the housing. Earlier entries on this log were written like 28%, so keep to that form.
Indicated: 97%
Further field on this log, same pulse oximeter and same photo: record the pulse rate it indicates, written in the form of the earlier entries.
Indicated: 56bpm
